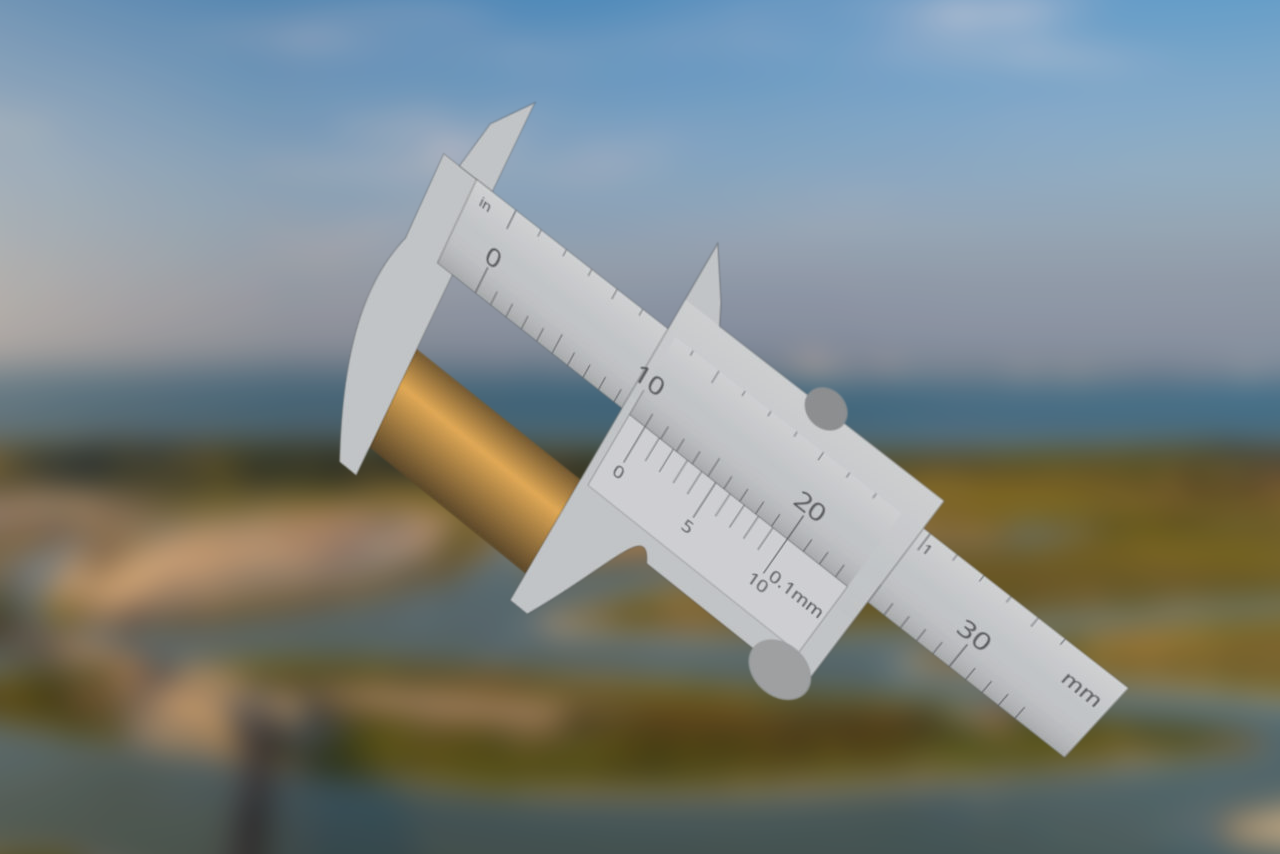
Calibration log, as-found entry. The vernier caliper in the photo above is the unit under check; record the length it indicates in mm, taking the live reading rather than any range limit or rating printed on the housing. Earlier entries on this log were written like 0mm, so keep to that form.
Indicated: 11.0mm
